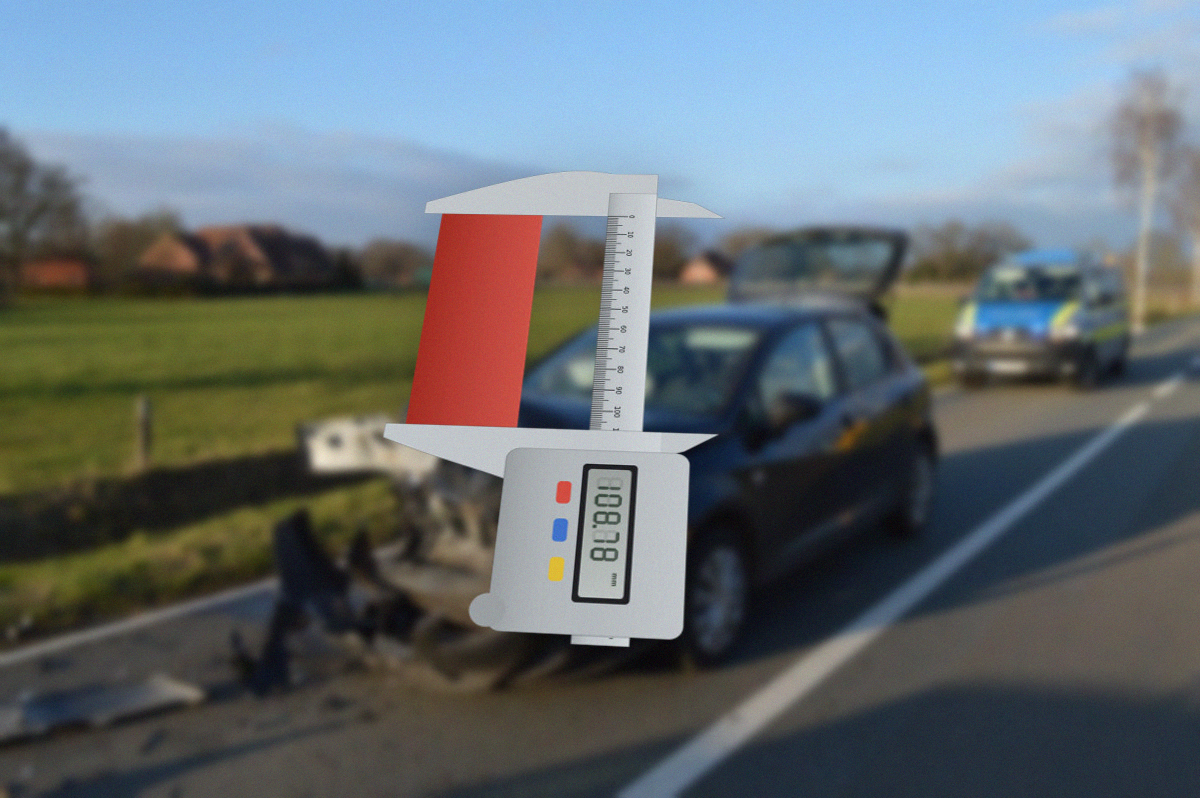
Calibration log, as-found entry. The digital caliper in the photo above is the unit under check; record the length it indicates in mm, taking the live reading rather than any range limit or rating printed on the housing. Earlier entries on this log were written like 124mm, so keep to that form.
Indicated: 108.78mm
